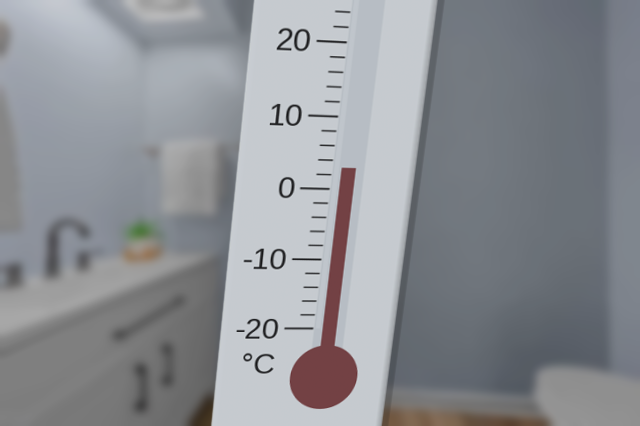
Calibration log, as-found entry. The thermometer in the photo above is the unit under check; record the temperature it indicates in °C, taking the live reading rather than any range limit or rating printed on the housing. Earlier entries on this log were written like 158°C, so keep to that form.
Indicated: 3°C
